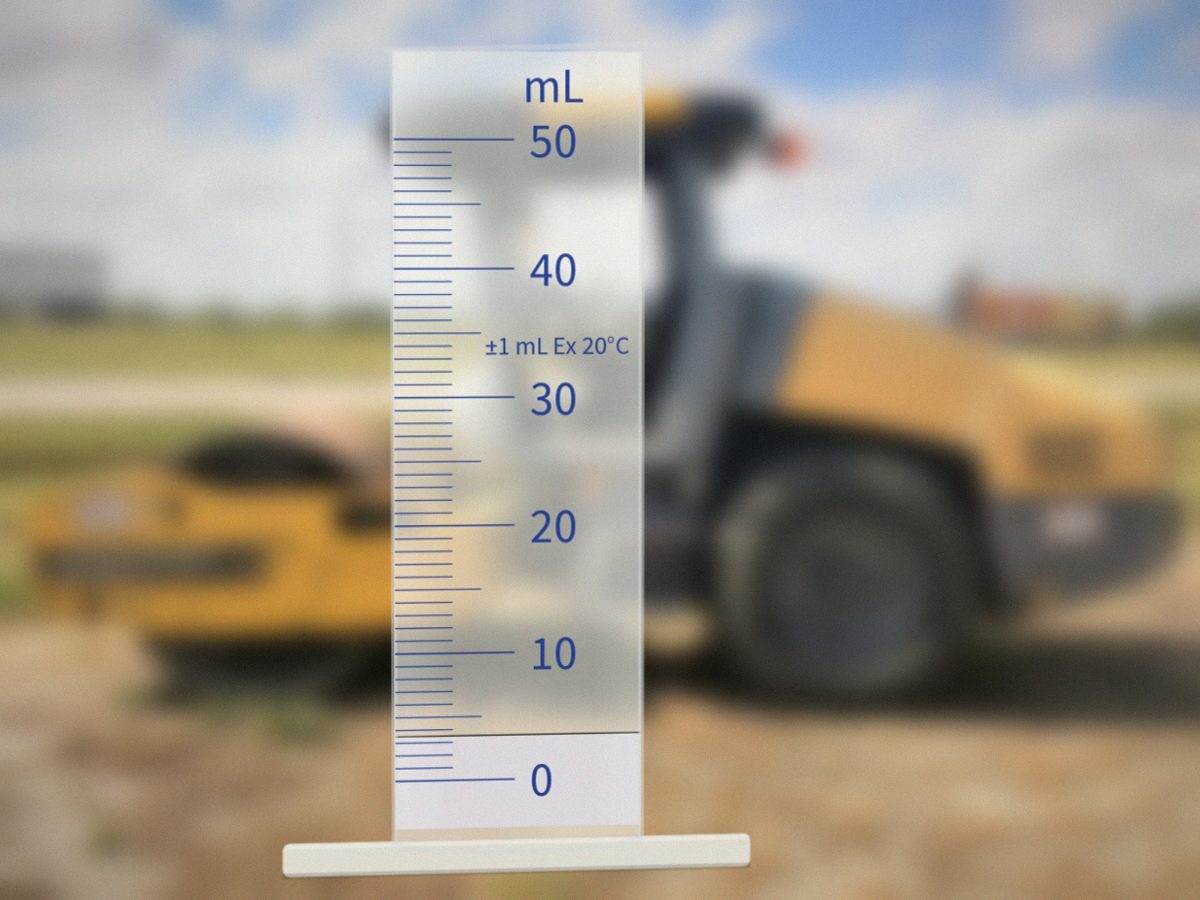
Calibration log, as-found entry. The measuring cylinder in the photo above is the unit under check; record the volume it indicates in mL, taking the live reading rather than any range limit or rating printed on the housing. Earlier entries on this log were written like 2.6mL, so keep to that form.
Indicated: 3.5mL
